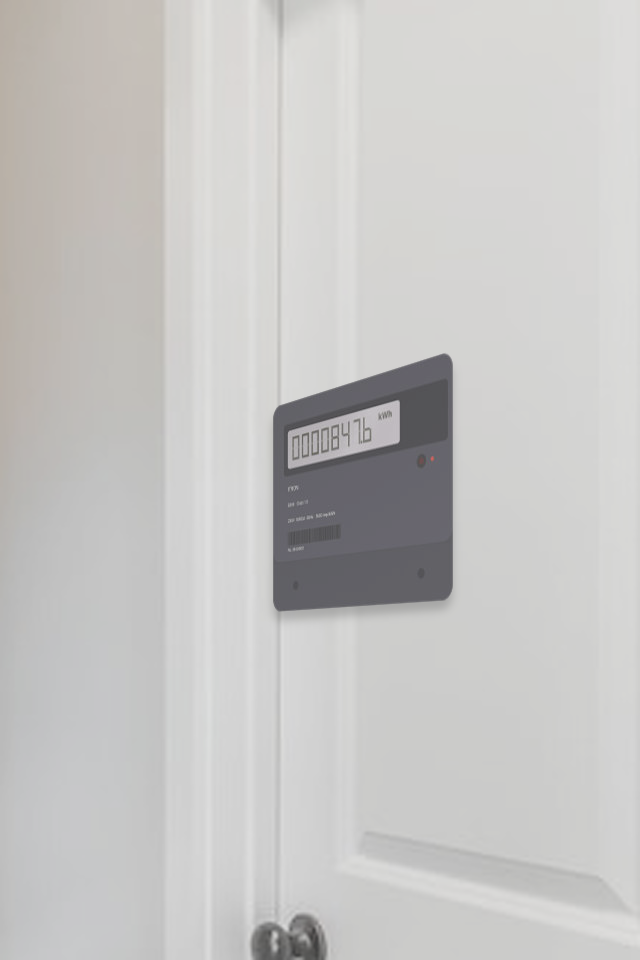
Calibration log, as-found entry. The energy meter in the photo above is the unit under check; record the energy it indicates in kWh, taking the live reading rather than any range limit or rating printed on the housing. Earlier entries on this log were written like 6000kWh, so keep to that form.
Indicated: 847.6kWh
